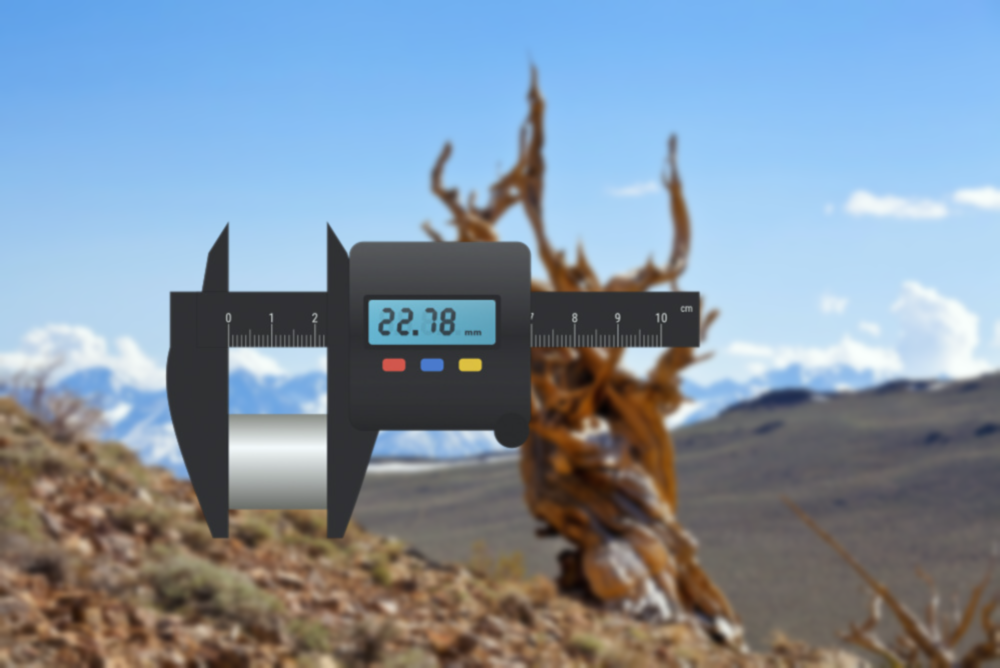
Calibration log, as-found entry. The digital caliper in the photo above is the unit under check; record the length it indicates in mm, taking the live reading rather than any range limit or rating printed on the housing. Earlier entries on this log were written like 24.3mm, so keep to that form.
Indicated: 22.78mm
